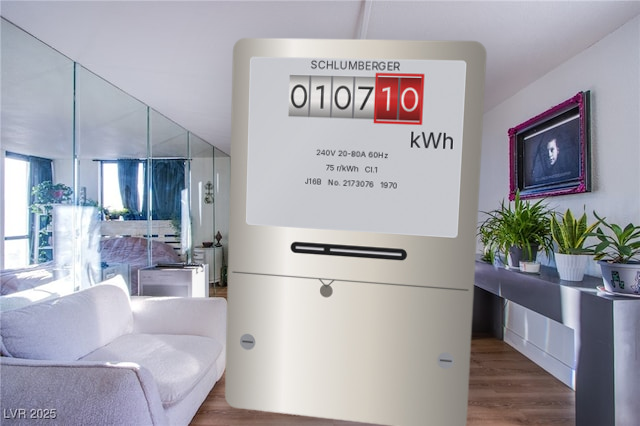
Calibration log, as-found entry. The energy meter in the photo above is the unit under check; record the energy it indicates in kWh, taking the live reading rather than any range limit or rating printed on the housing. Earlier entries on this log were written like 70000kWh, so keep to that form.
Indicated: 107.10kWh
